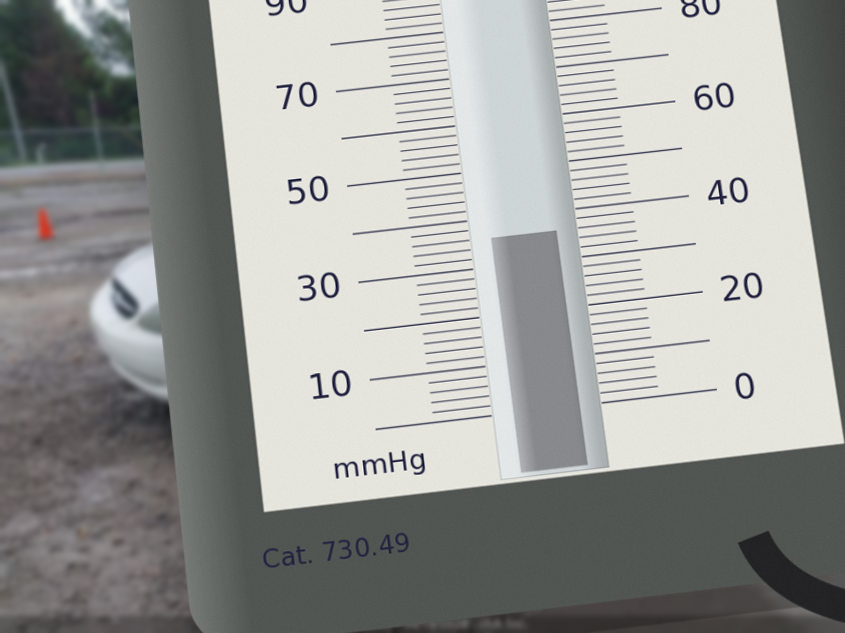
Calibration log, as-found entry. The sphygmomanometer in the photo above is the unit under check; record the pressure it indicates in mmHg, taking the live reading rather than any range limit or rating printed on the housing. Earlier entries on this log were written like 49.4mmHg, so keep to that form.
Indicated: 36mmHg
